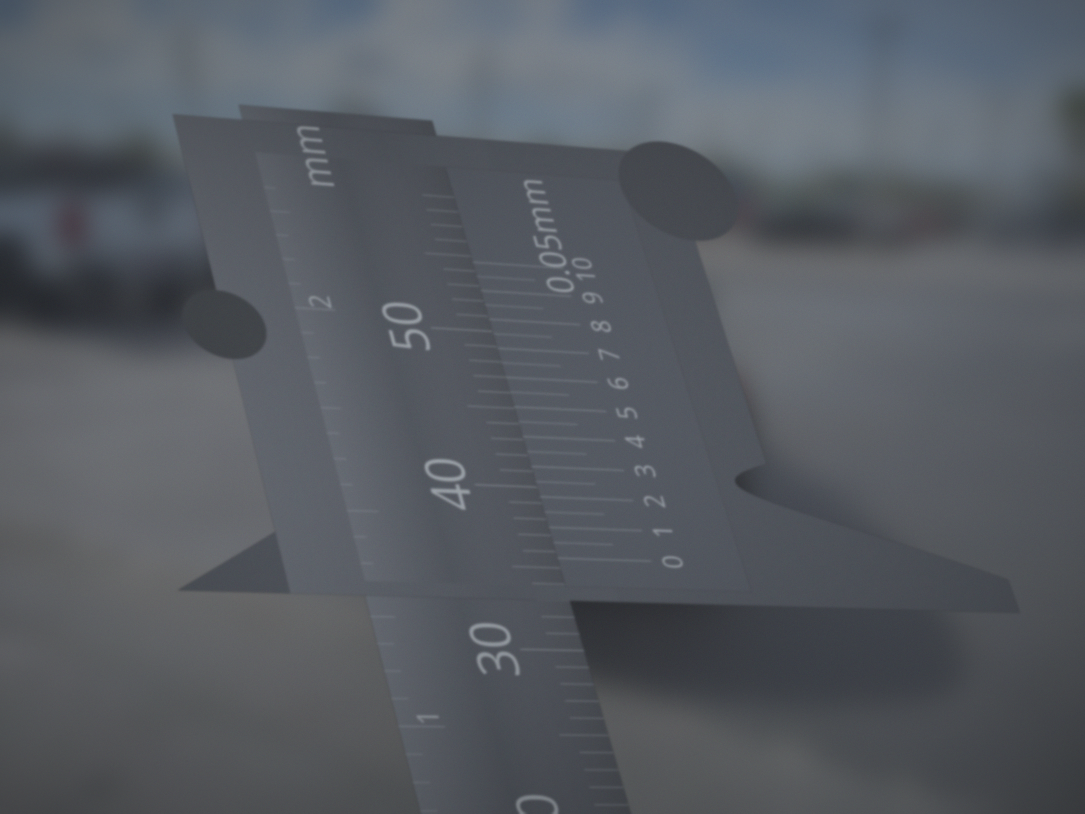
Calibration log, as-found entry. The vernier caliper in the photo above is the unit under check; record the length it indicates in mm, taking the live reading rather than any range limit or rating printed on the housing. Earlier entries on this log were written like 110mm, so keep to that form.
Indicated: 35.6mm
